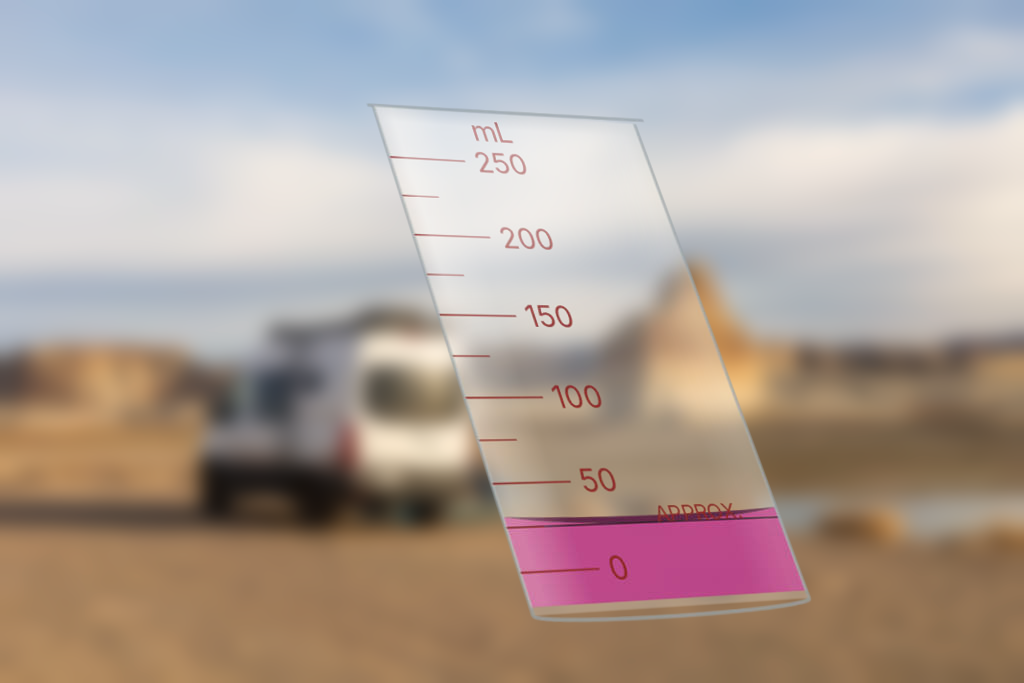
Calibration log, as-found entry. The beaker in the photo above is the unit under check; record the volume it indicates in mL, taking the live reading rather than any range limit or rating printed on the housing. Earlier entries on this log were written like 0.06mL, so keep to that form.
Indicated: 25mL
